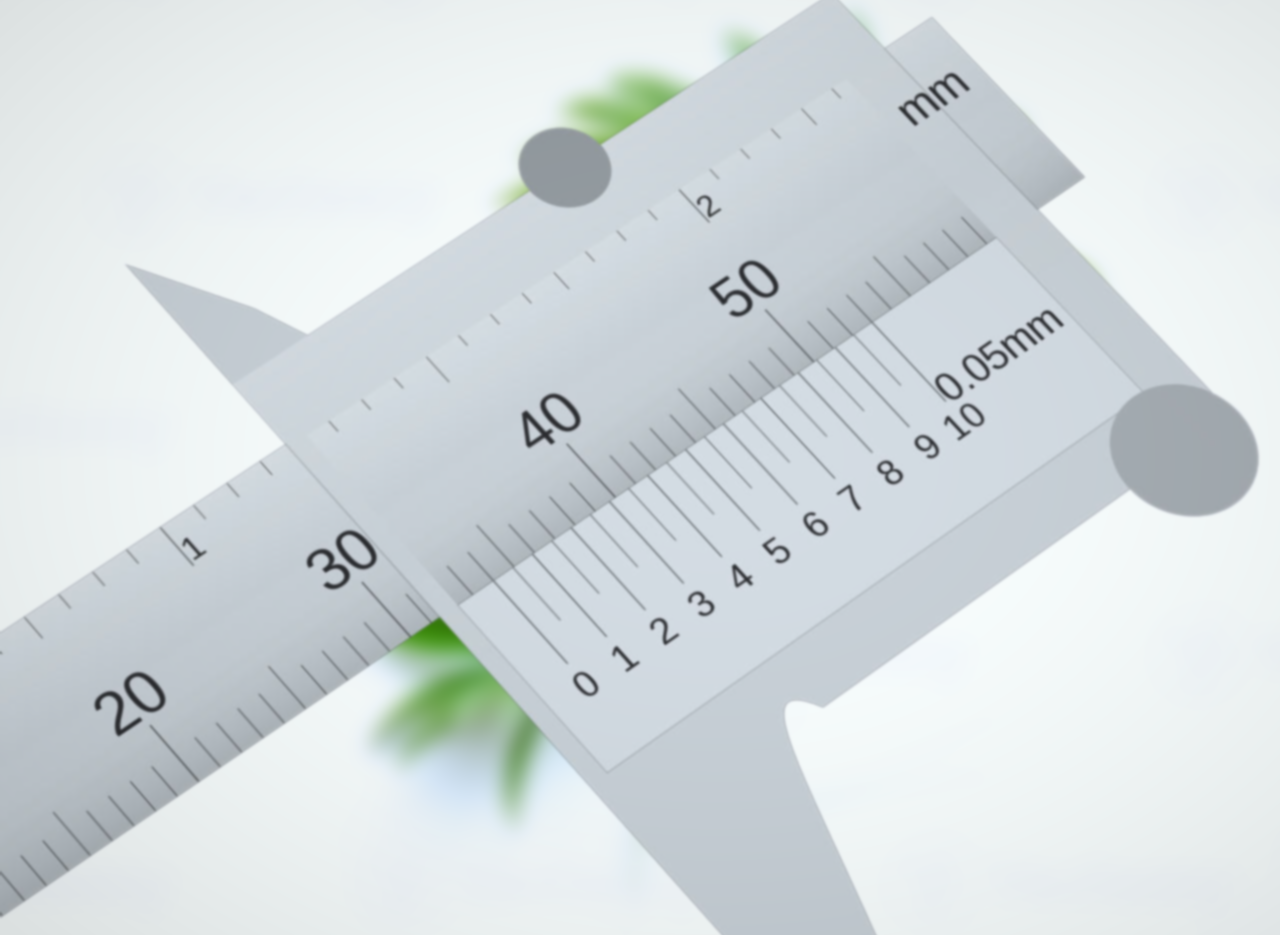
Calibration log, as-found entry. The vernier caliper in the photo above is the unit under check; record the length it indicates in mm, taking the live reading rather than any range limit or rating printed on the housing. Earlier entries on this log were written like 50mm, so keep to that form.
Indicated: 34.0mm
